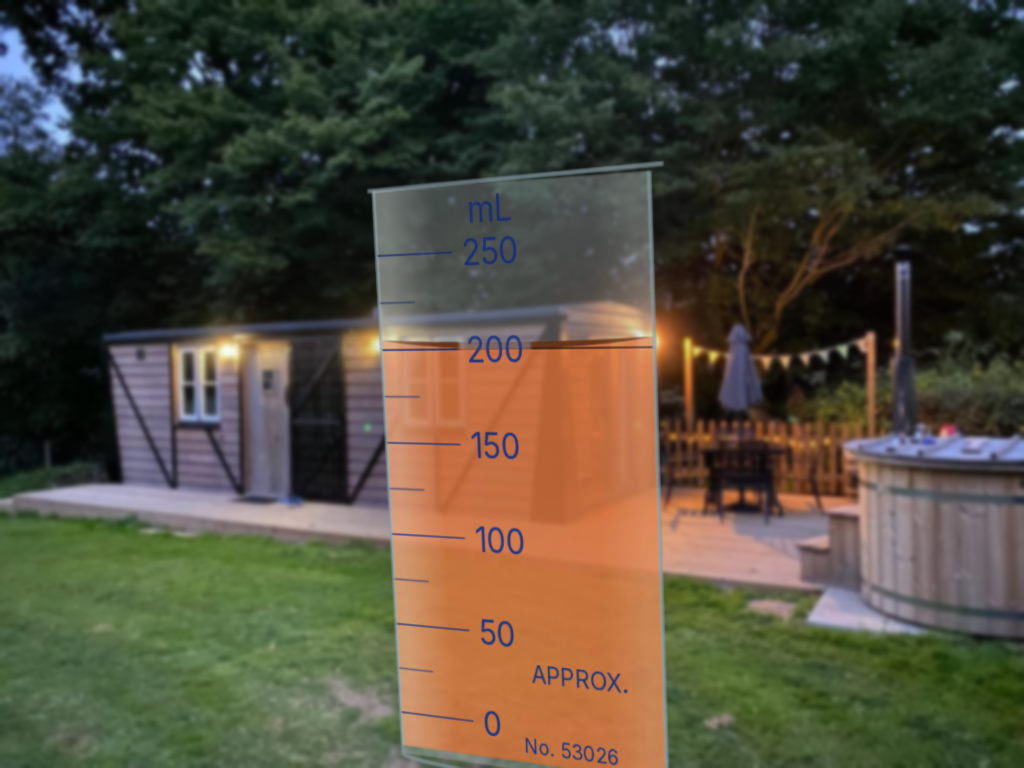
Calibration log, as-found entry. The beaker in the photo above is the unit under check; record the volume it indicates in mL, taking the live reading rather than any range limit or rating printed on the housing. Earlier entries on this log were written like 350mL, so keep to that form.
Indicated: 200mL
